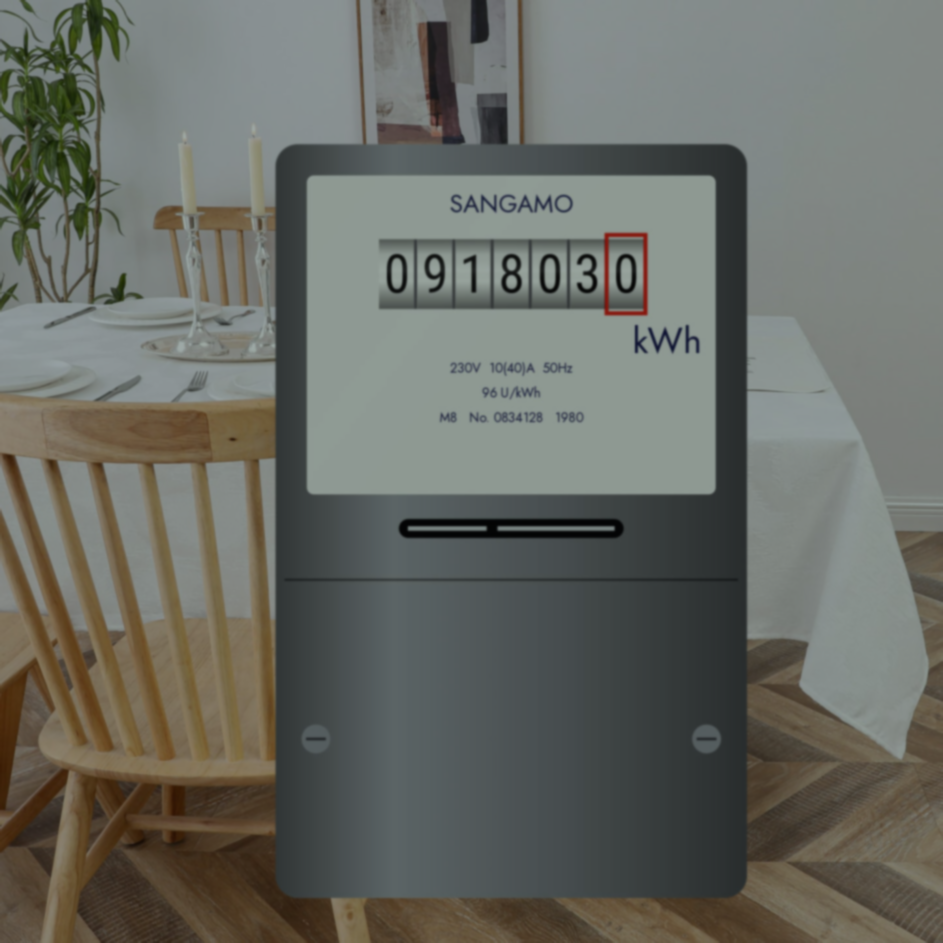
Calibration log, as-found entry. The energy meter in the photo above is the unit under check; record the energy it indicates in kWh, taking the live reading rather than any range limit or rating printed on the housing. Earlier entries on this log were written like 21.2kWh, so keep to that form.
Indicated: 91803.0kWh
